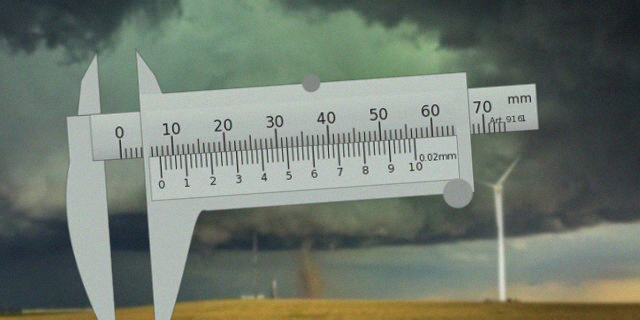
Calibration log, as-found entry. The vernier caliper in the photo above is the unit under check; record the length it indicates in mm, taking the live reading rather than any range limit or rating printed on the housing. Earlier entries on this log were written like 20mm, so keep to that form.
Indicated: 7.5mm
